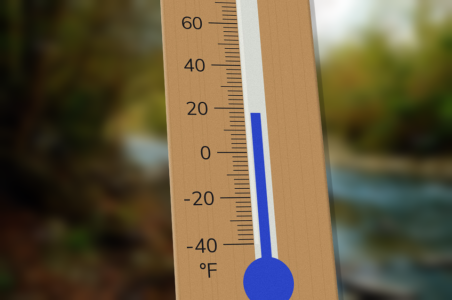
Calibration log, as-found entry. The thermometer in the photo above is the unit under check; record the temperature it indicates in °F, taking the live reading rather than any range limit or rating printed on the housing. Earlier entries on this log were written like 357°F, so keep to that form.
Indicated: 18°F
